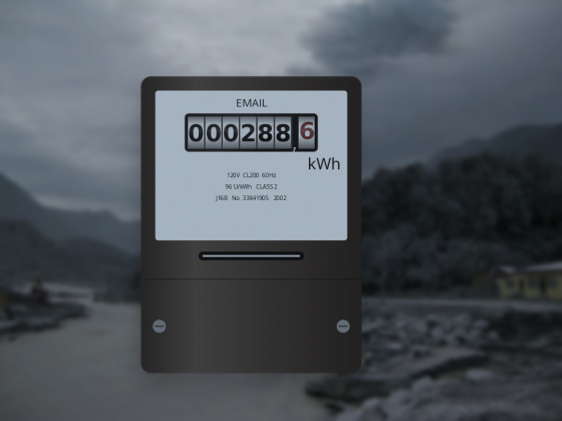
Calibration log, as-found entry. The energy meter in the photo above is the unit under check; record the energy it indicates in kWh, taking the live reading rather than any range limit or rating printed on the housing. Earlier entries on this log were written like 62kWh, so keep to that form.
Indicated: 288.6kWh
